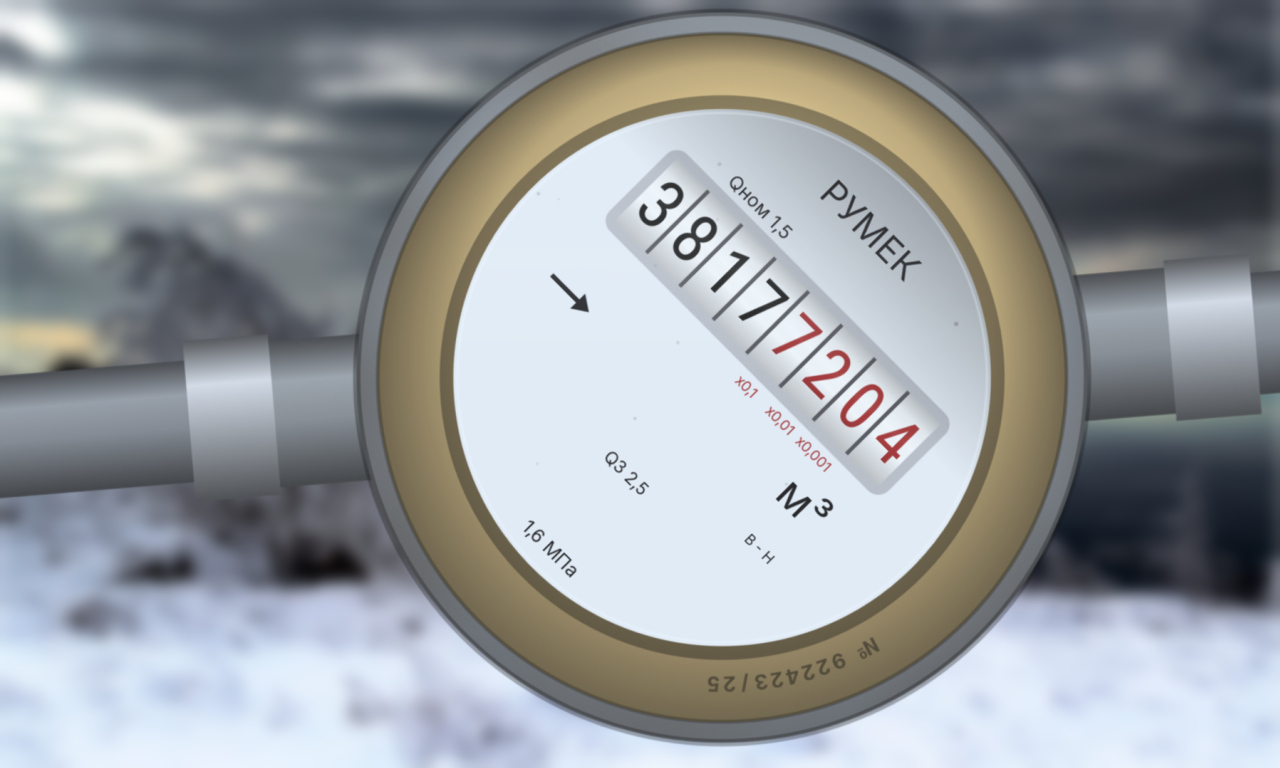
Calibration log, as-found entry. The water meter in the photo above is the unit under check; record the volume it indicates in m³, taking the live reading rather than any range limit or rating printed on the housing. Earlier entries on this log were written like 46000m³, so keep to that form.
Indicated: 3817.7204m³
